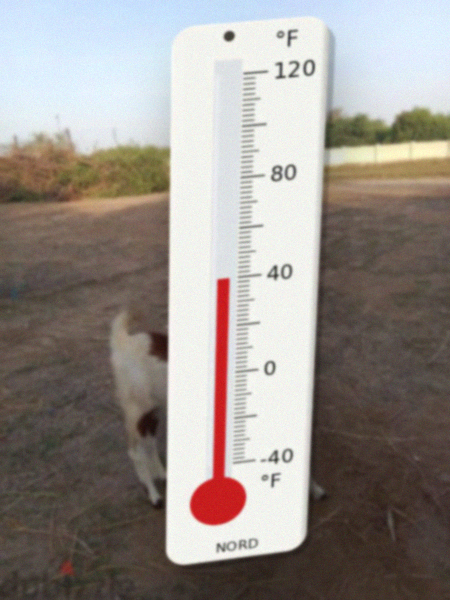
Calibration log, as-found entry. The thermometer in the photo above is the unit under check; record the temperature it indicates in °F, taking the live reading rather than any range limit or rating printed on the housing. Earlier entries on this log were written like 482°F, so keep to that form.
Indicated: 40°F
